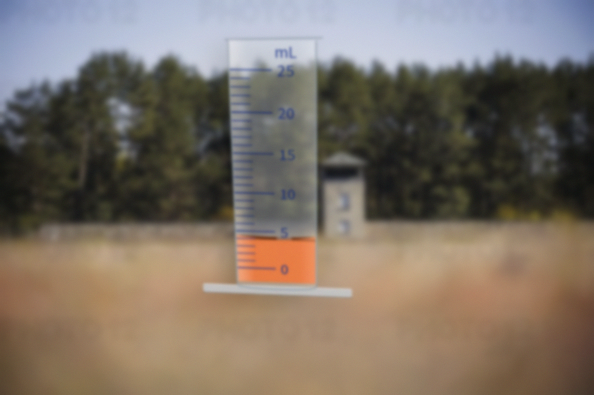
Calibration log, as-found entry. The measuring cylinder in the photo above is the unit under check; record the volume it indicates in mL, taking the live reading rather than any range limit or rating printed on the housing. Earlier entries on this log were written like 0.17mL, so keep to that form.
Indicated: 4mL
